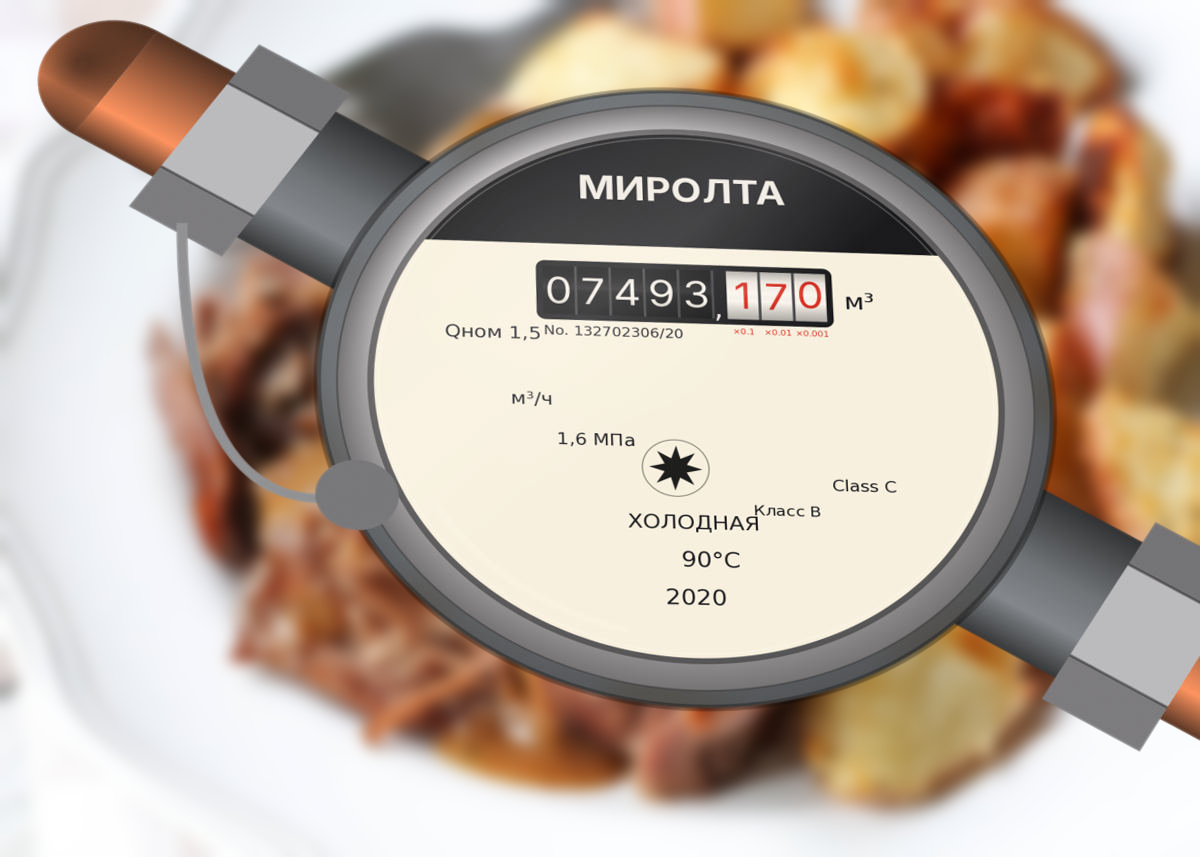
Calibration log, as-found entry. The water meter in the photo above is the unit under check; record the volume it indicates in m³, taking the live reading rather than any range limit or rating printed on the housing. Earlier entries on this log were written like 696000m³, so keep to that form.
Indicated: 7493.170m³
